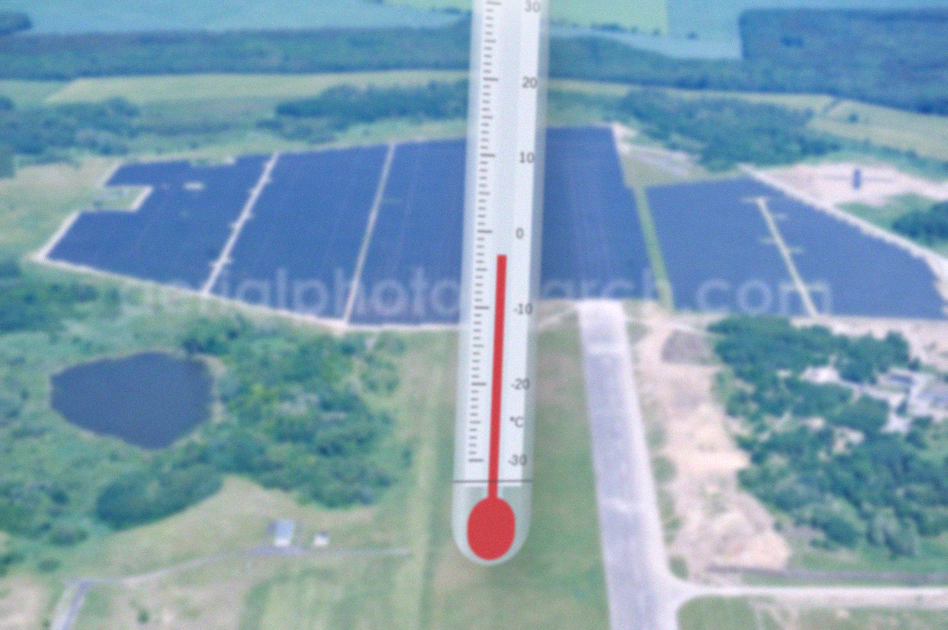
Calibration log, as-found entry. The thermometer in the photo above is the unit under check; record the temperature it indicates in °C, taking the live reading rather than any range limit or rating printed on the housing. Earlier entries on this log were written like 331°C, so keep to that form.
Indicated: -3°C
